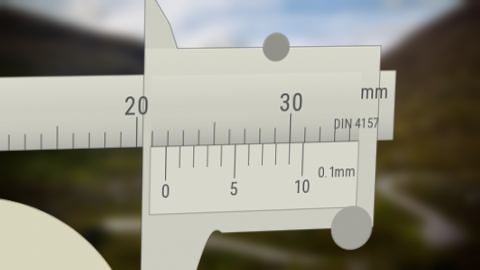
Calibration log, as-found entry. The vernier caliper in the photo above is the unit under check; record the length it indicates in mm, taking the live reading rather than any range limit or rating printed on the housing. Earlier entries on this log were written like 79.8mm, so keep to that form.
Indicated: 21.9mm
